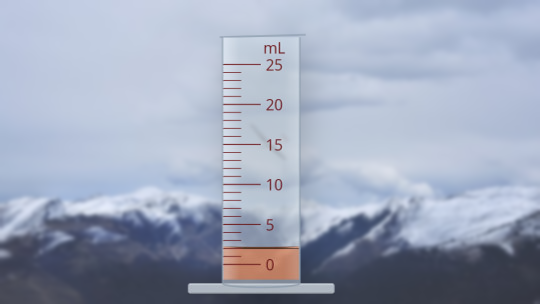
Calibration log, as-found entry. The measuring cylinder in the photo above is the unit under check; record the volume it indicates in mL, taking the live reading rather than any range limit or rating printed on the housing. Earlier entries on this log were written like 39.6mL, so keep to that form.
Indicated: 2mL
